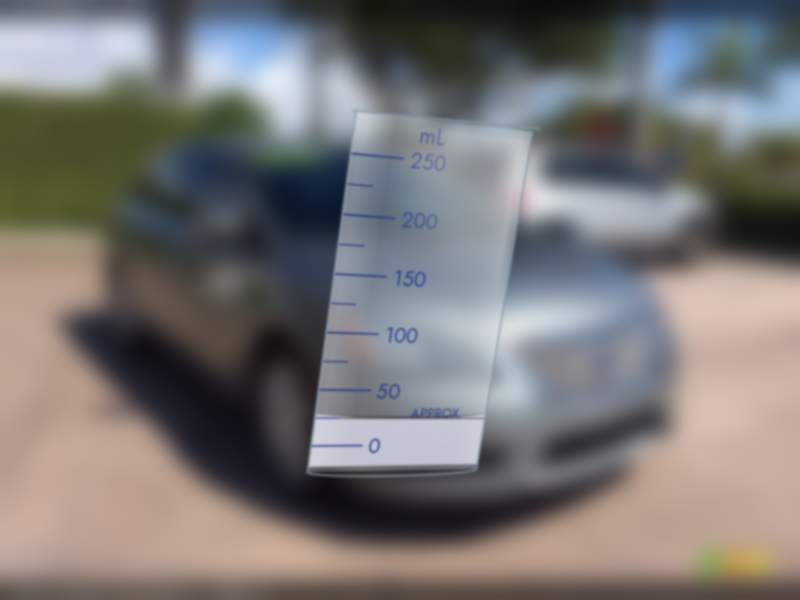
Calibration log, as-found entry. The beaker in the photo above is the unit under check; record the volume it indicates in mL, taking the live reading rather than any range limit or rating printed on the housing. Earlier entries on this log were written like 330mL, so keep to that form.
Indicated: 25mL
